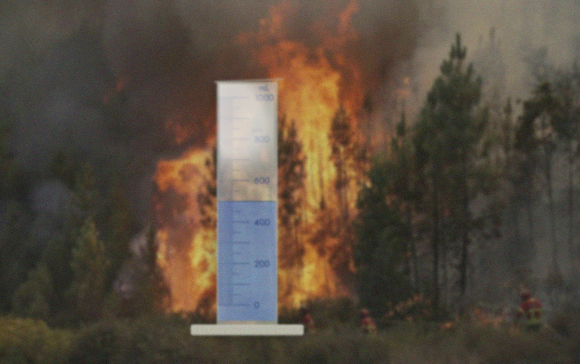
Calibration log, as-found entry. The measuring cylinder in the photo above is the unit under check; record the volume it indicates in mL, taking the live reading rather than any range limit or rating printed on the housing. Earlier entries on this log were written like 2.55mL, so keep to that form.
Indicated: 500mL
